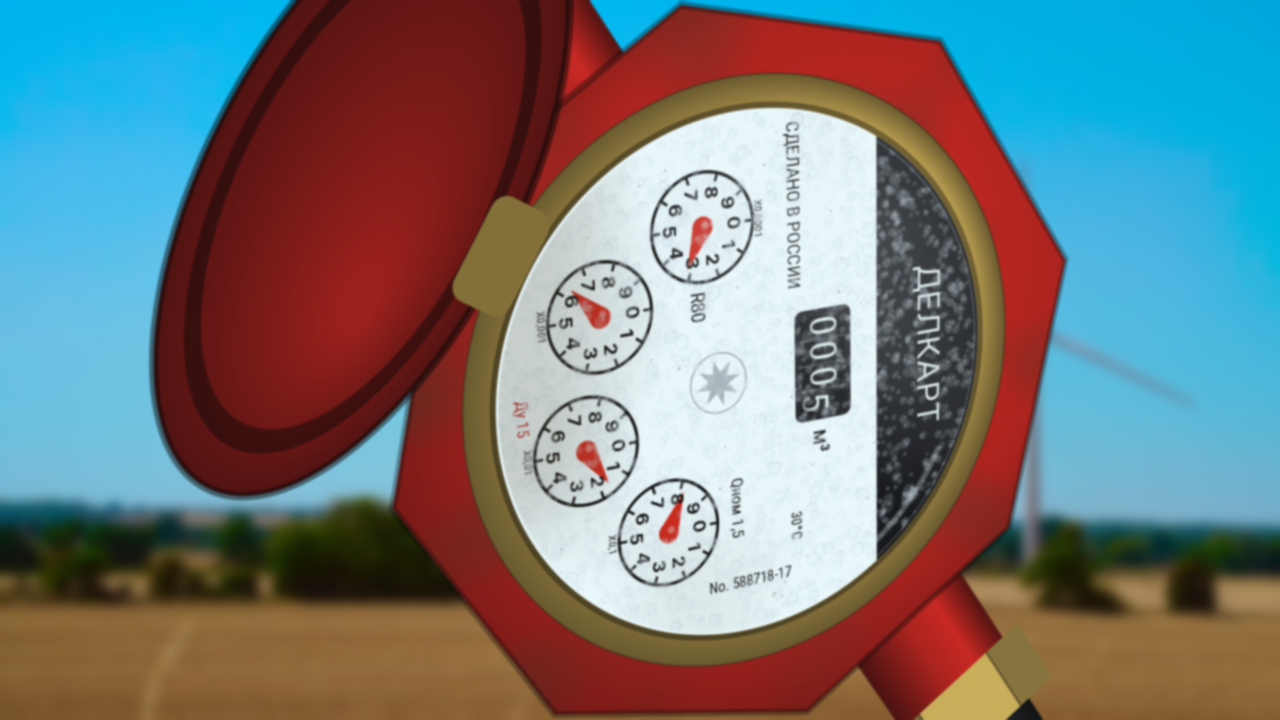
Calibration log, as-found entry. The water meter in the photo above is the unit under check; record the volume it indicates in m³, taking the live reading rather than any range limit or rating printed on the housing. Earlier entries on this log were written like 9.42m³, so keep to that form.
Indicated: 4.8163m³
